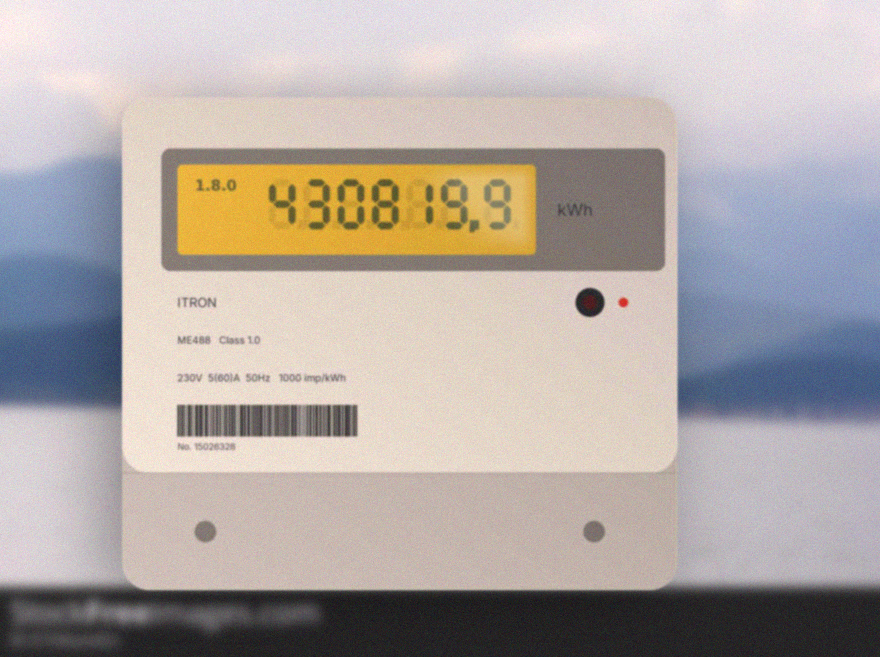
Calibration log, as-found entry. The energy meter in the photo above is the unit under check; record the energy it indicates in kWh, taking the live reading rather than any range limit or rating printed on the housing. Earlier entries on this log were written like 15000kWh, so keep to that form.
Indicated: 430819.9kWh
